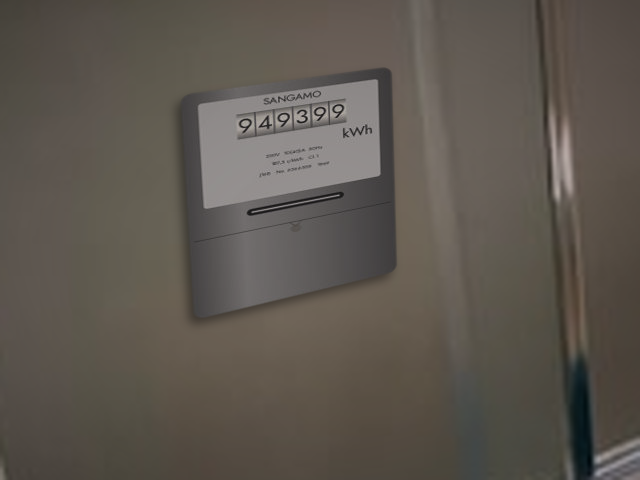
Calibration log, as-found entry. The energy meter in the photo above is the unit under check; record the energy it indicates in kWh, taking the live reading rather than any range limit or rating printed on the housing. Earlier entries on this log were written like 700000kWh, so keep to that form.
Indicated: 949399kWh
